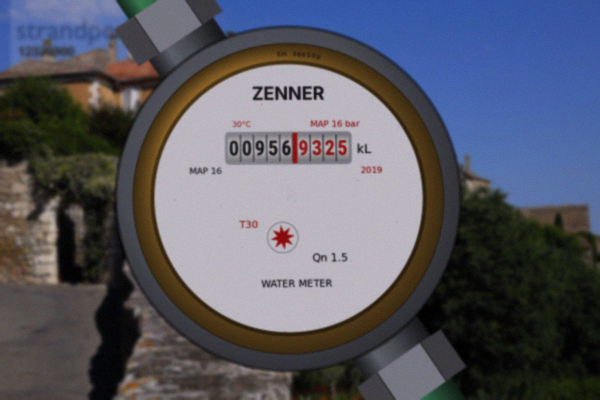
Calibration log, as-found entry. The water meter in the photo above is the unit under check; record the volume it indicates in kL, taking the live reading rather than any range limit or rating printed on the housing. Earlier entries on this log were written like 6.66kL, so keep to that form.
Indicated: 956.9325kL
